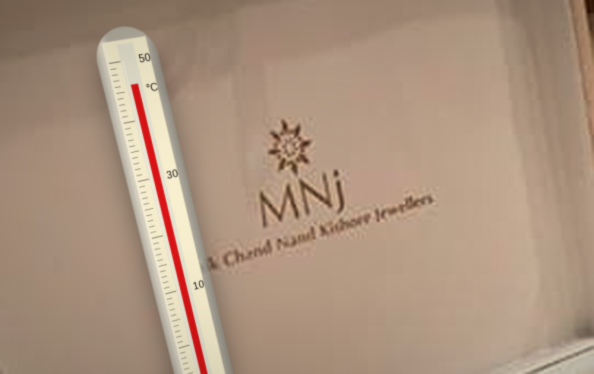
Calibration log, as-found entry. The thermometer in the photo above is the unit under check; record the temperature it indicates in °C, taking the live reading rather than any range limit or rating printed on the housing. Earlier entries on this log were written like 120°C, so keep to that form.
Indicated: 46°C
